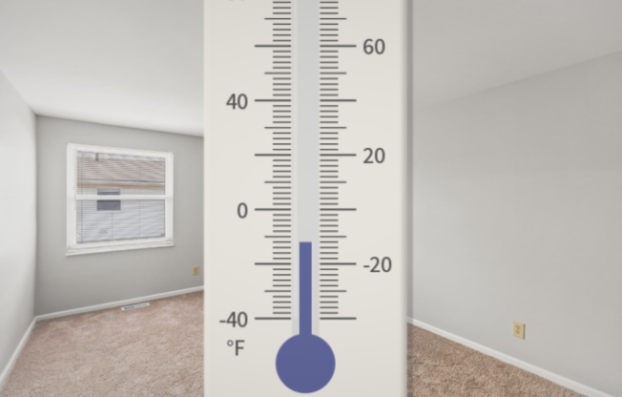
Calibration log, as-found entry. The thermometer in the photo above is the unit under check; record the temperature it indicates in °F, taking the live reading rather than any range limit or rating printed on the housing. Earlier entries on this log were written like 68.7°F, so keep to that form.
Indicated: -12°F
